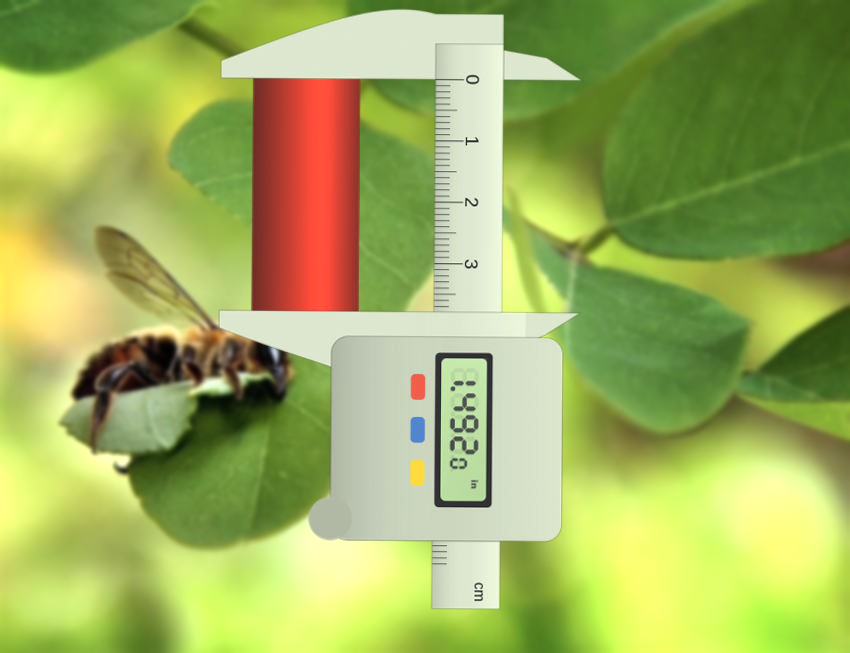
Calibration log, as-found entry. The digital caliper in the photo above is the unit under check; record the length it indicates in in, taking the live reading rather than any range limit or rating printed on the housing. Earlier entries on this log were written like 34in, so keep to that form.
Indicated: 1.4920in
